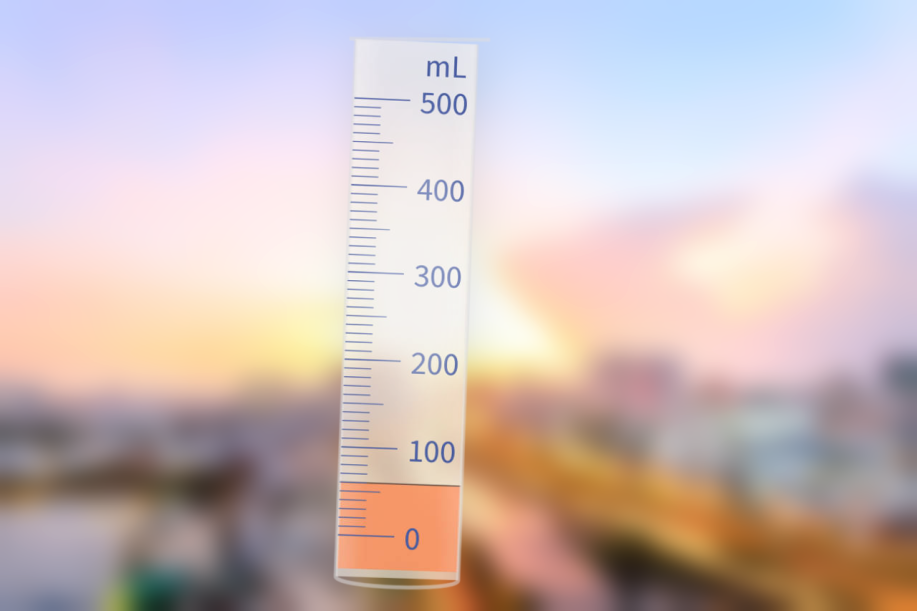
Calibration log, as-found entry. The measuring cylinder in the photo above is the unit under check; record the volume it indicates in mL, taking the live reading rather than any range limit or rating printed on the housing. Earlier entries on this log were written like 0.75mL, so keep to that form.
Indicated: 60mL
